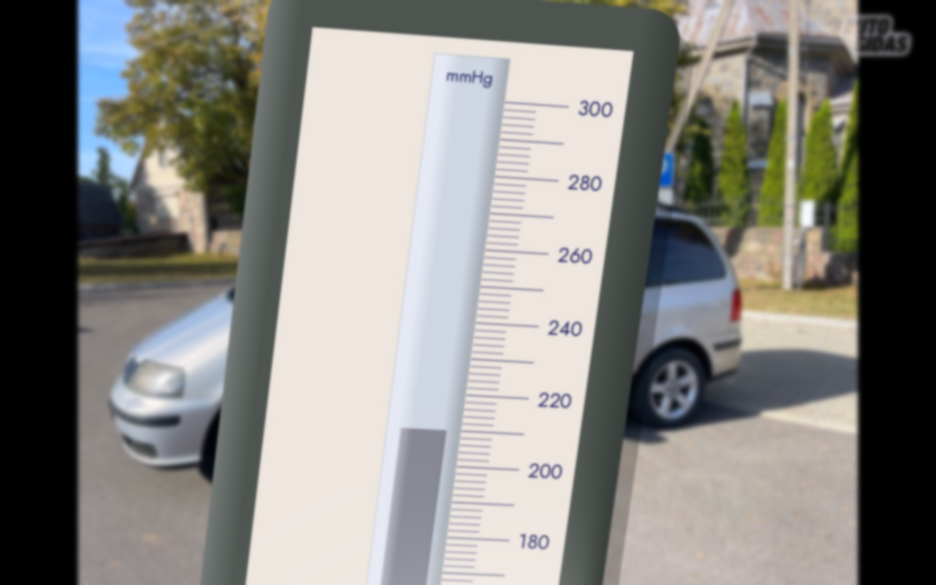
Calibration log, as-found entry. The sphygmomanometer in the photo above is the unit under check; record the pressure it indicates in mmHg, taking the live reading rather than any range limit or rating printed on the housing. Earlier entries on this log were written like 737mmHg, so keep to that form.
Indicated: 210mmHg
